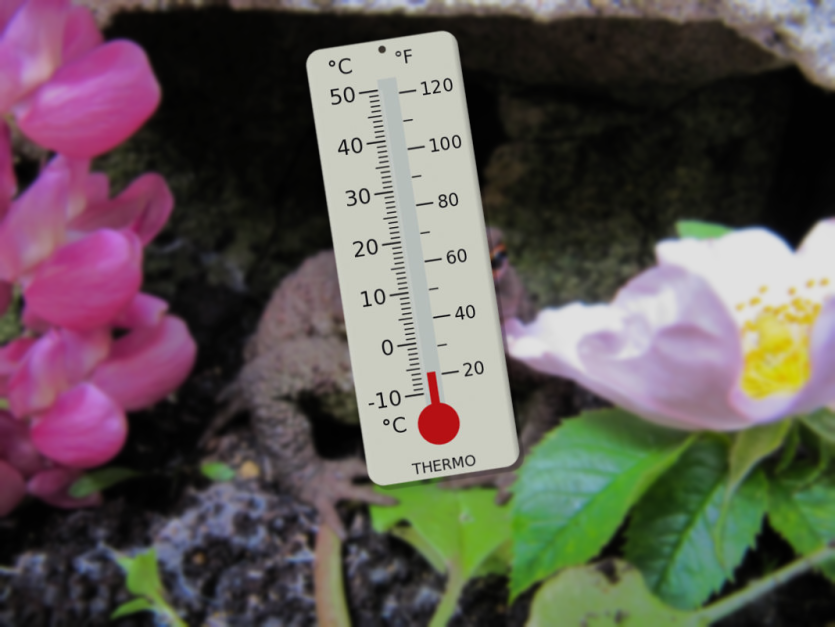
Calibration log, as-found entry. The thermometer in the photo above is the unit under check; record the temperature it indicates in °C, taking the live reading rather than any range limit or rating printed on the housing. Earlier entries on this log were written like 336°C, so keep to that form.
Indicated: -6°C
